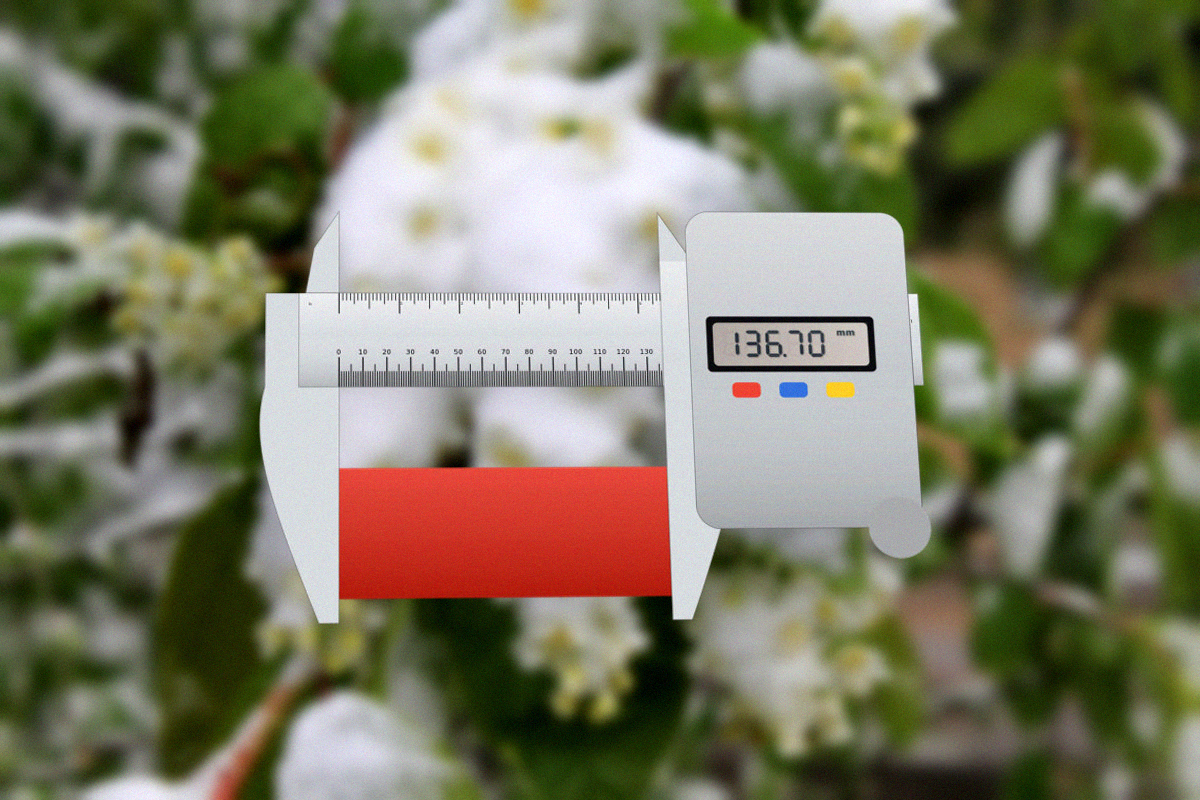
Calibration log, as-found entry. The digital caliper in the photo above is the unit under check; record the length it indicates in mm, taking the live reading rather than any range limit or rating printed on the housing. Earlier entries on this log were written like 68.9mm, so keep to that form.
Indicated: 136.70mm
